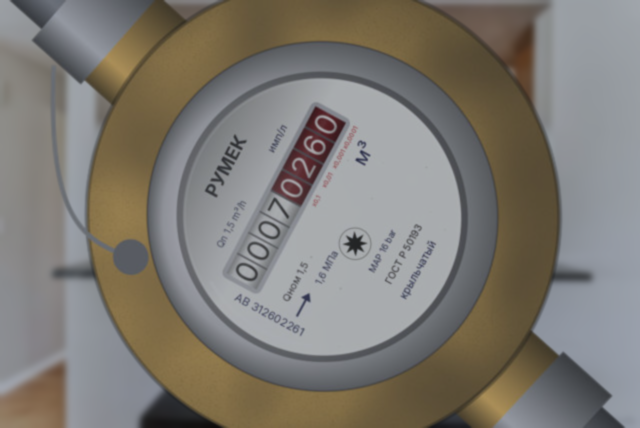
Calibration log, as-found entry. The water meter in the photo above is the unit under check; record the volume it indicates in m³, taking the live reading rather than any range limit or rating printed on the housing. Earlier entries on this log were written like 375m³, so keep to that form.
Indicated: 7.0260m³
